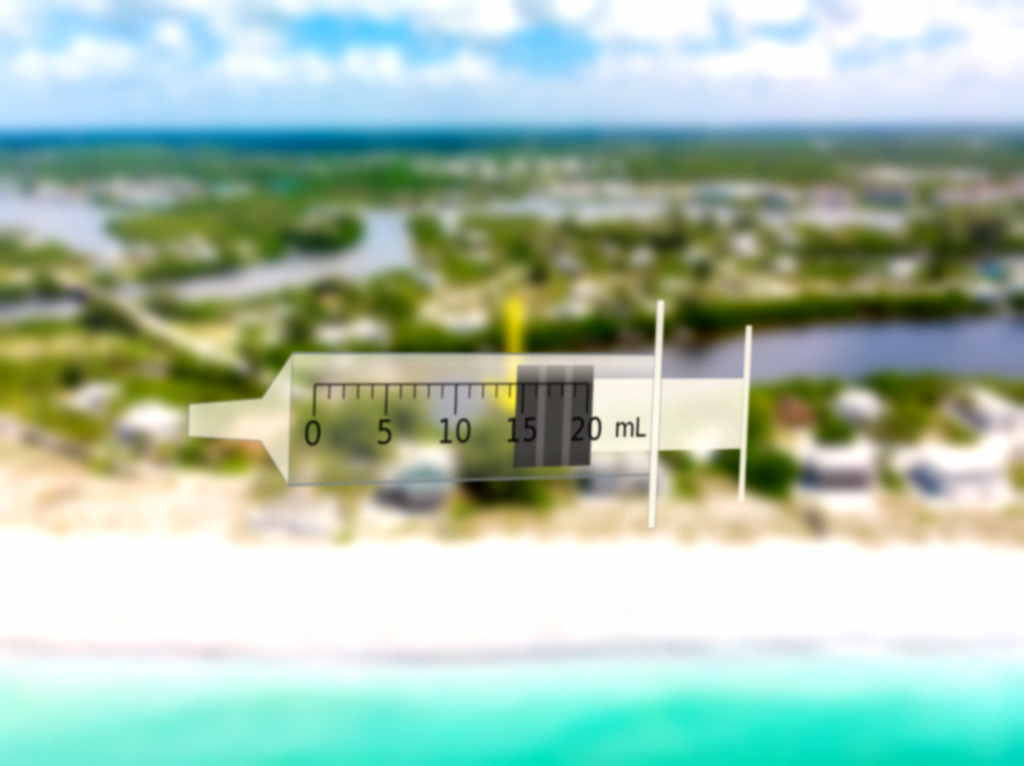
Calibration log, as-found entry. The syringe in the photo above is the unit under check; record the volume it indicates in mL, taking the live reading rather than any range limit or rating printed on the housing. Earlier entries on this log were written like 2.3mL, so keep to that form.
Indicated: 14.5mL
